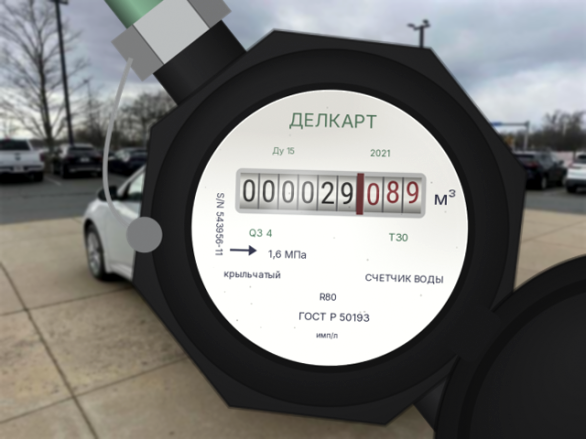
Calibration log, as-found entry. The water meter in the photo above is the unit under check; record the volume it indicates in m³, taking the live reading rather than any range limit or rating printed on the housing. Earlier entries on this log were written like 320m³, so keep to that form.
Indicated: 29.089m³
